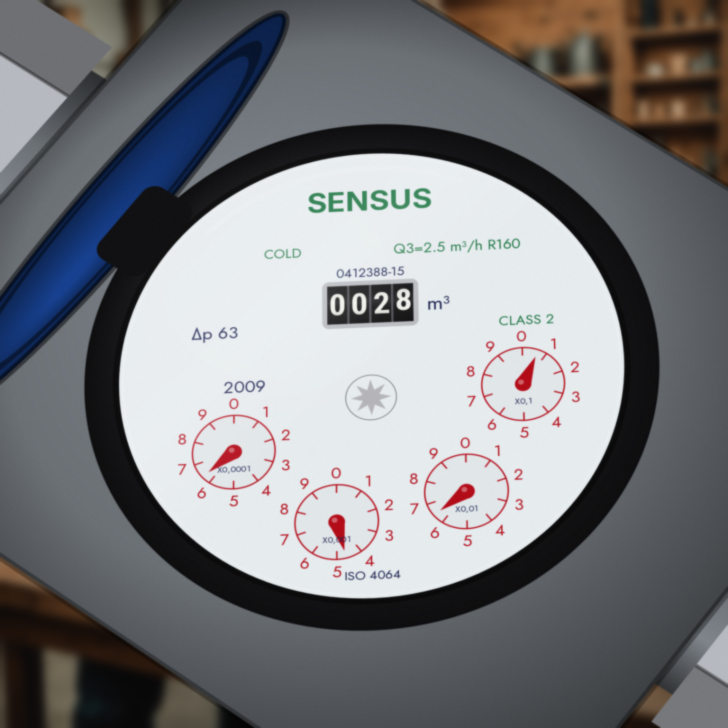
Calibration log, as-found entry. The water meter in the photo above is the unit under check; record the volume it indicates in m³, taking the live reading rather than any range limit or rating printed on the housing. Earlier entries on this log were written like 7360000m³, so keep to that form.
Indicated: 28.0646m³
